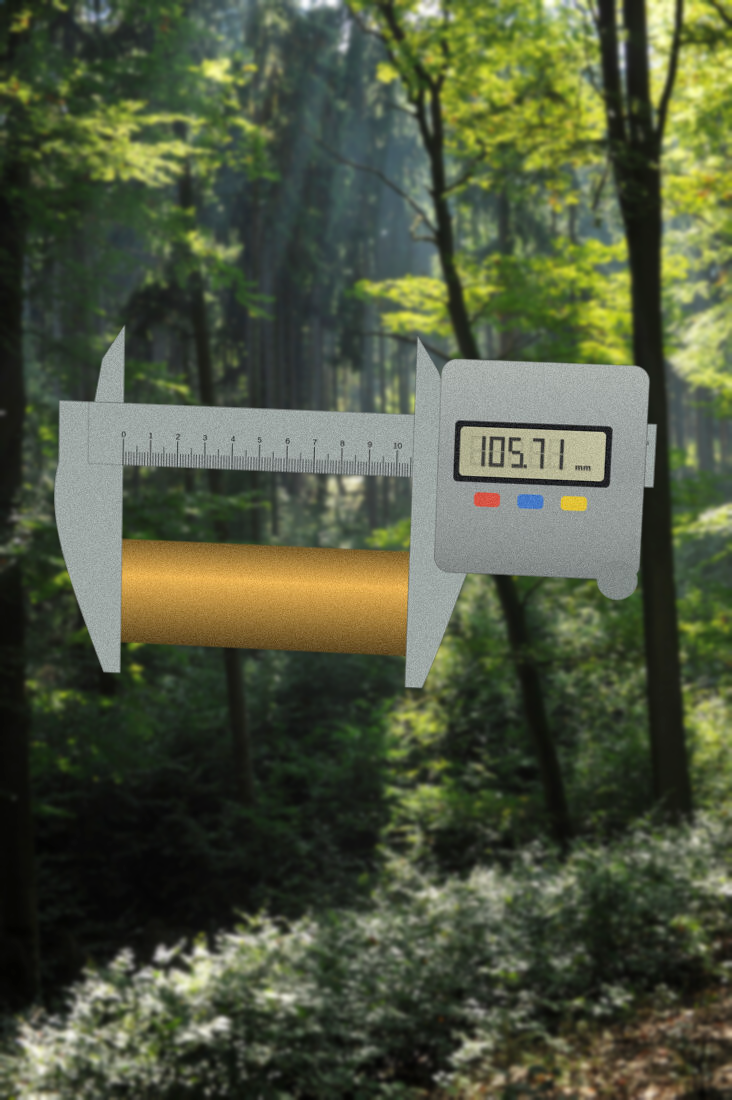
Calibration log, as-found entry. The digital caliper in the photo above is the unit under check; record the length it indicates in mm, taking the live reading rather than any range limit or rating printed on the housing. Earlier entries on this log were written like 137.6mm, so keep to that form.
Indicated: 105.71mm
